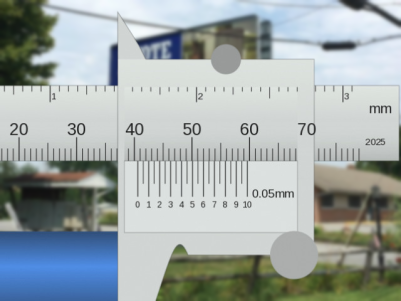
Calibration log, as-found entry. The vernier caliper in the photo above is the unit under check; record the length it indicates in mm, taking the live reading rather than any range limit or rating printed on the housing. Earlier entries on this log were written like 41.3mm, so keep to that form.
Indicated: 40.6mm
